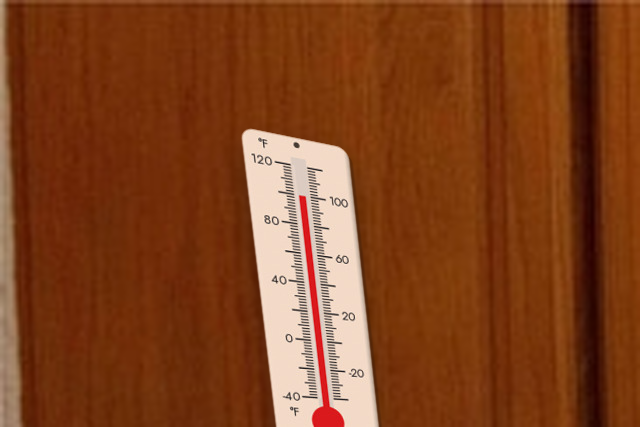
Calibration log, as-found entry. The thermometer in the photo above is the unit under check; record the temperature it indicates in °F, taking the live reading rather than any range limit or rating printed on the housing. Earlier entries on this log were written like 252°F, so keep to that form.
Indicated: 100°F
